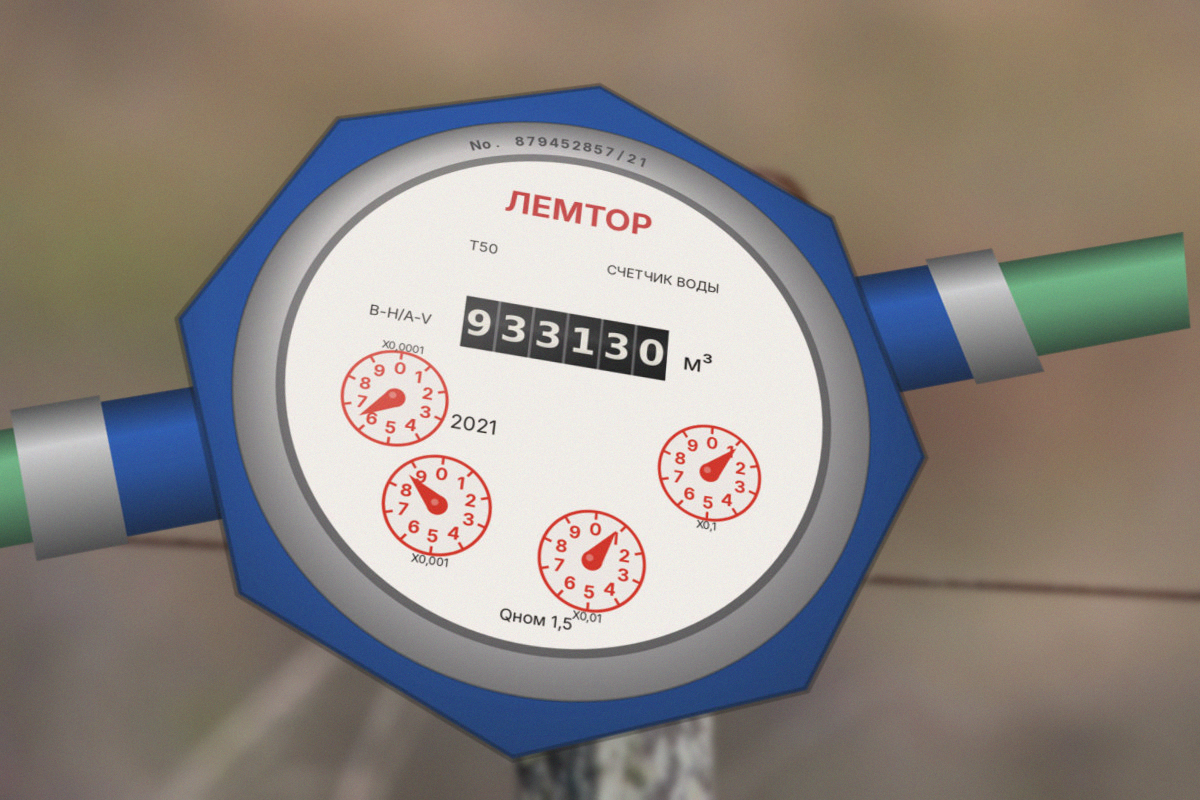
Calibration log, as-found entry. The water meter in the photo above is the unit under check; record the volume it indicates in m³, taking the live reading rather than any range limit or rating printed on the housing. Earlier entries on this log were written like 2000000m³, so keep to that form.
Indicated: 933130.1086m³
